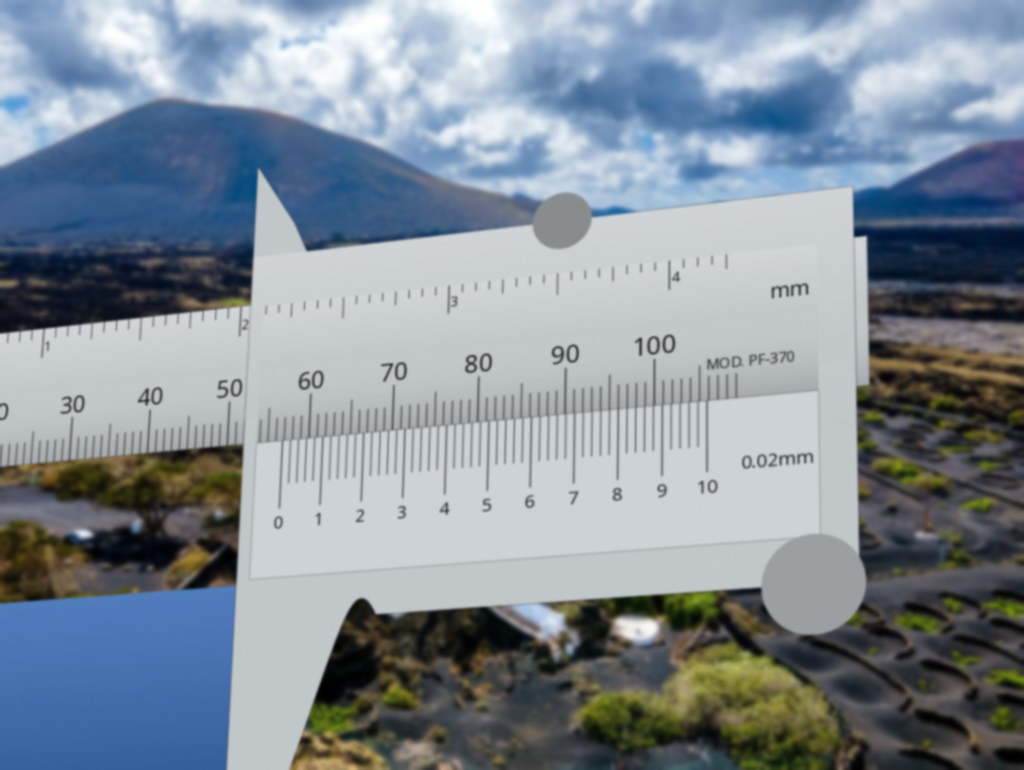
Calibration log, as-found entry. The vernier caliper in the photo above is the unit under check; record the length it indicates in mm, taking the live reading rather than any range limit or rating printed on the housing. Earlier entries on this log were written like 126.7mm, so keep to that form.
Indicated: 56.8mm
